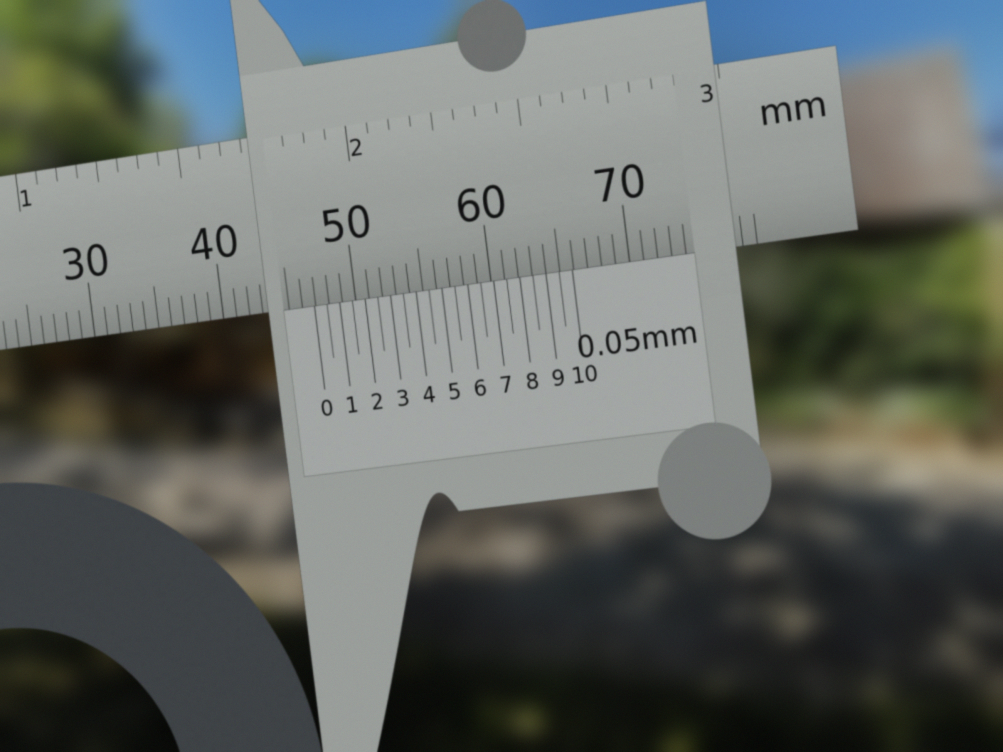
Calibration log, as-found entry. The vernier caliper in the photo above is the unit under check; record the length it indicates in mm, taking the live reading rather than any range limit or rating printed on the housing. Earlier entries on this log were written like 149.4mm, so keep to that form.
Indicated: 46.9mm
